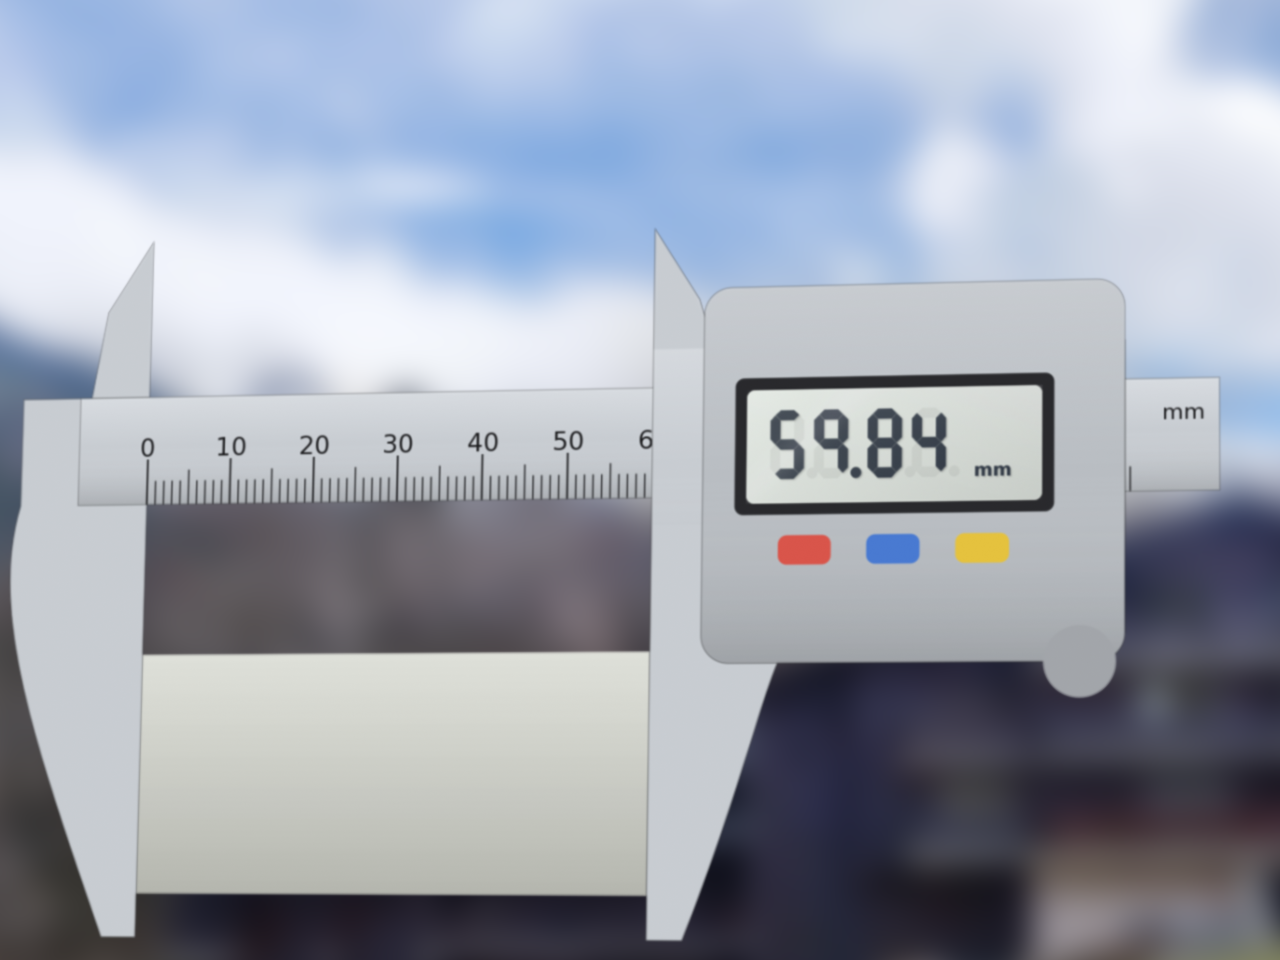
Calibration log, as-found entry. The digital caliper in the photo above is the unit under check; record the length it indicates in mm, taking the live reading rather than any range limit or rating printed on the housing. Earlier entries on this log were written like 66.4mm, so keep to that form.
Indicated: 59.84mm
